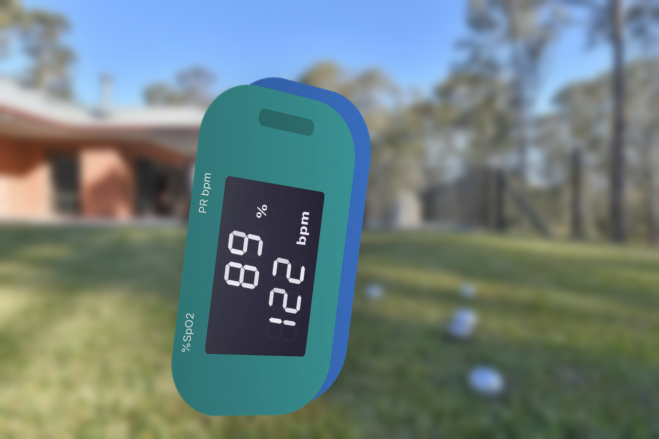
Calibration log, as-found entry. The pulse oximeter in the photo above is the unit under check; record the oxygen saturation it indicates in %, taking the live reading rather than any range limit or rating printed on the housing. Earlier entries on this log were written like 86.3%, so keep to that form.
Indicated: 89%
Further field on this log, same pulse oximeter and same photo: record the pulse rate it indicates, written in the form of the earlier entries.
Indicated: 122bpm
